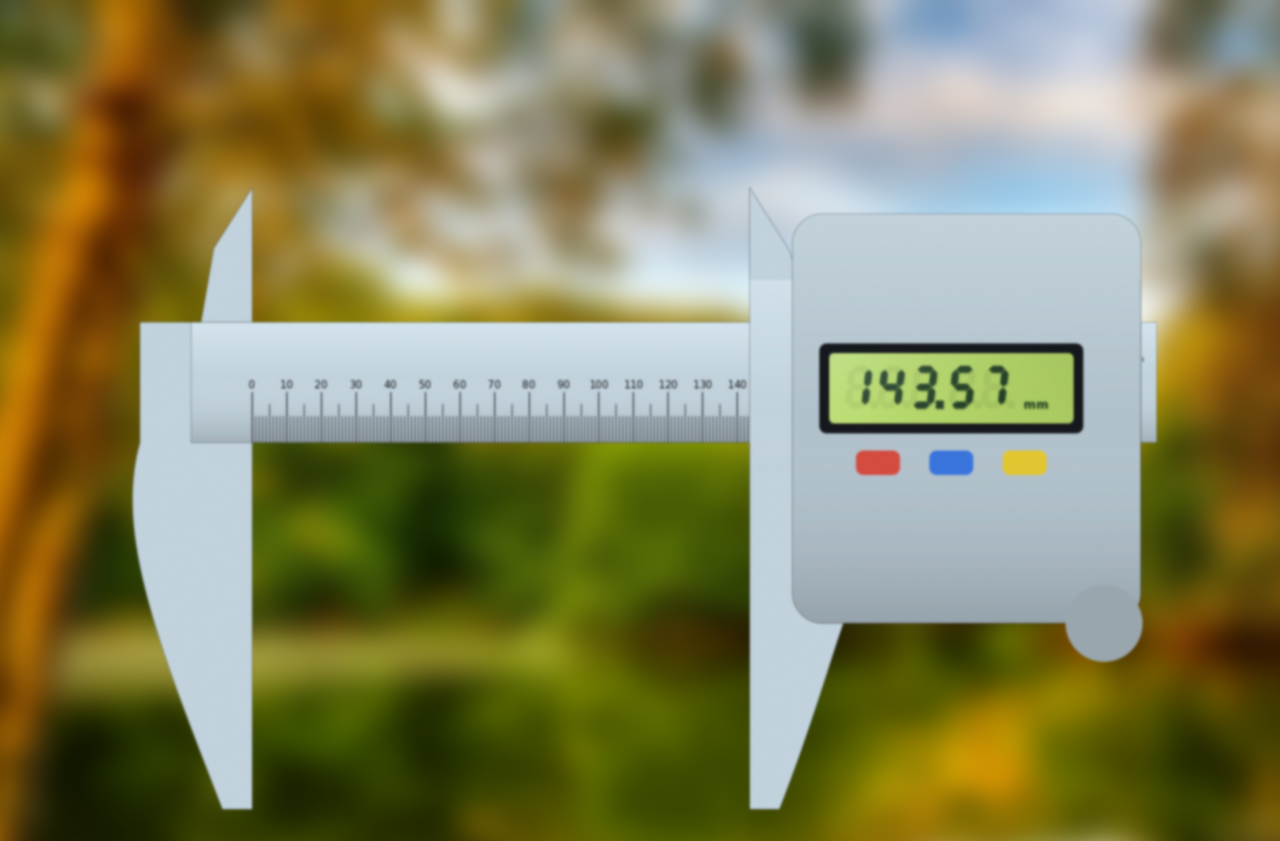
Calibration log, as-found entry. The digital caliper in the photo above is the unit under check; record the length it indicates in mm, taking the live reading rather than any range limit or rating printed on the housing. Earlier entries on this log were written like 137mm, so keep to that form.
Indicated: 143.57mm
